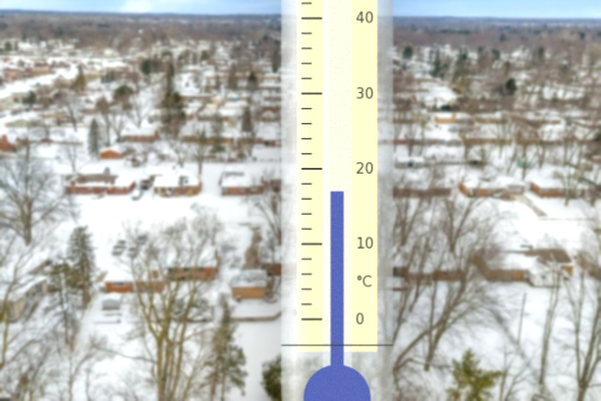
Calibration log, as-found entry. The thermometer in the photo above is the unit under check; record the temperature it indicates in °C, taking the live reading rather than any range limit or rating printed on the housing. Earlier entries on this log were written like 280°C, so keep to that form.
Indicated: 17°C
